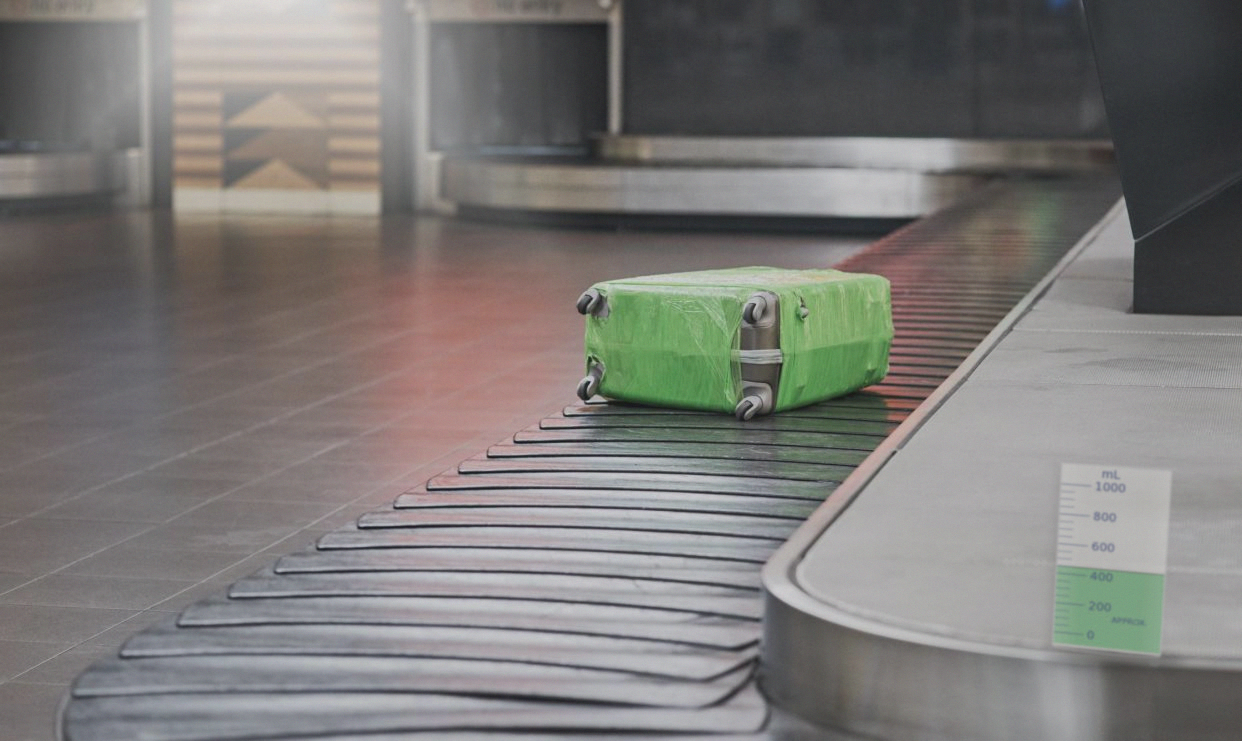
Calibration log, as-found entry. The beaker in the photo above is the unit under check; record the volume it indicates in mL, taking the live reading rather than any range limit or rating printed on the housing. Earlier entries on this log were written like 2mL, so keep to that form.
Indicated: 450mL
